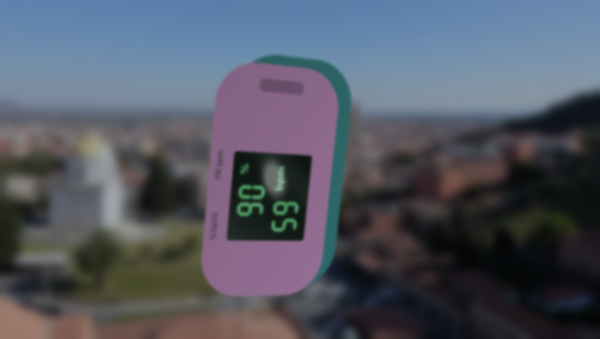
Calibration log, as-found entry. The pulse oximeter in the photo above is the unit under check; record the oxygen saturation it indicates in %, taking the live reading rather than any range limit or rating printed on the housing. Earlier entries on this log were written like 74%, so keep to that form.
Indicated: 90%
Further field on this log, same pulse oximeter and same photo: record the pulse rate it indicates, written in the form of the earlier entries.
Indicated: 59bpm
